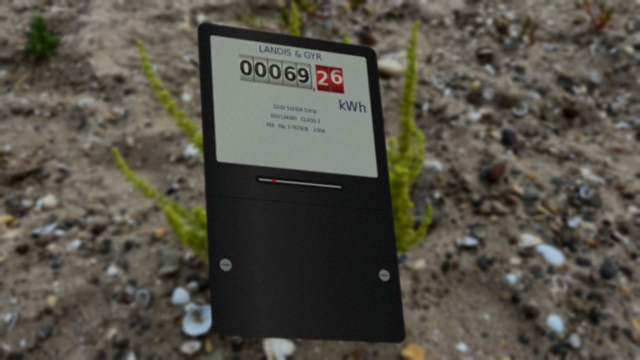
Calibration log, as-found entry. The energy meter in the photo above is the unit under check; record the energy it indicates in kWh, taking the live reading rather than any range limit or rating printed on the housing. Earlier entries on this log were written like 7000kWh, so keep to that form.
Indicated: 69.26kWh
